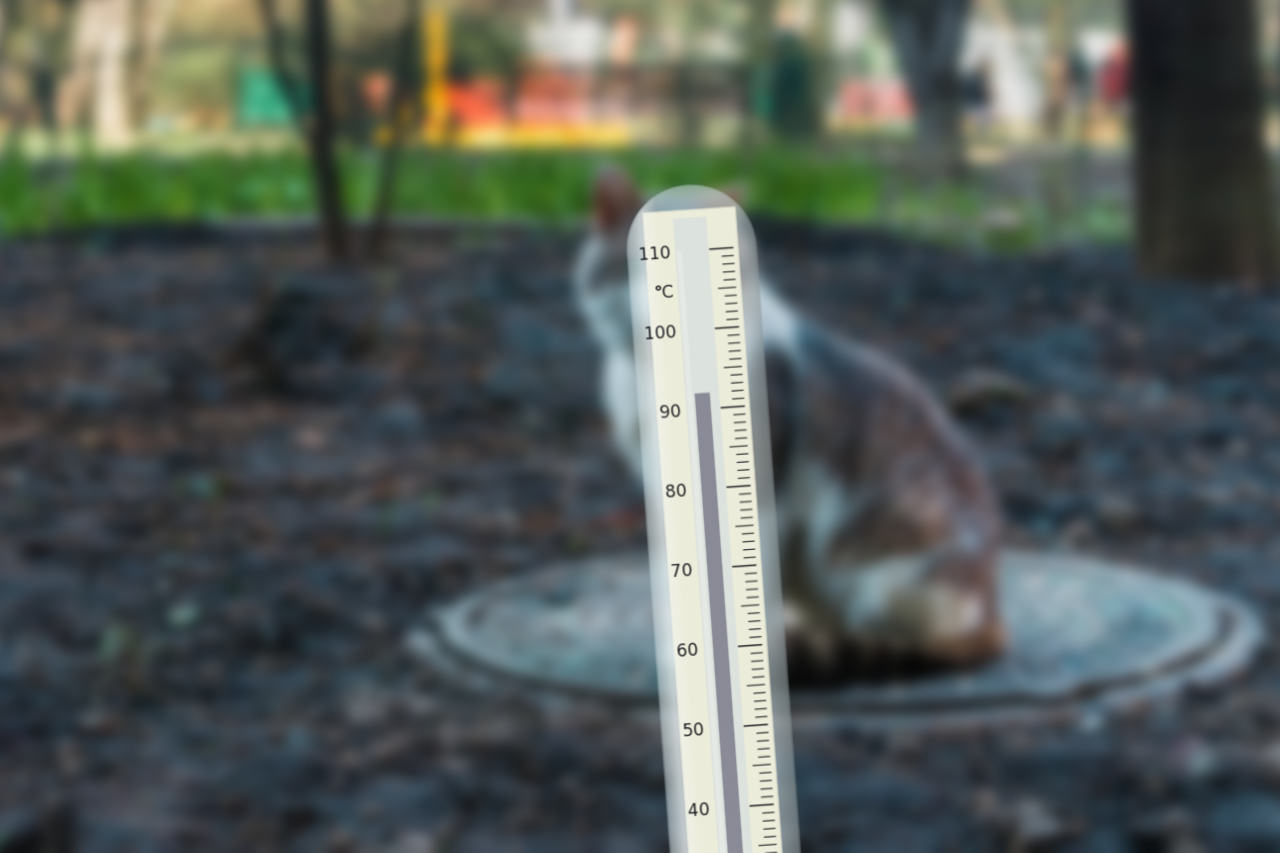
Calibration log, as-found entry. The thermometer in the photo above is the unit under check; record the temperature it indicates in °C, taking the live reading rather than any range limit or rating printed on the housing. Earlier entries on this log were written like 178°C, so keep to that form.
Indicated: 92°C
